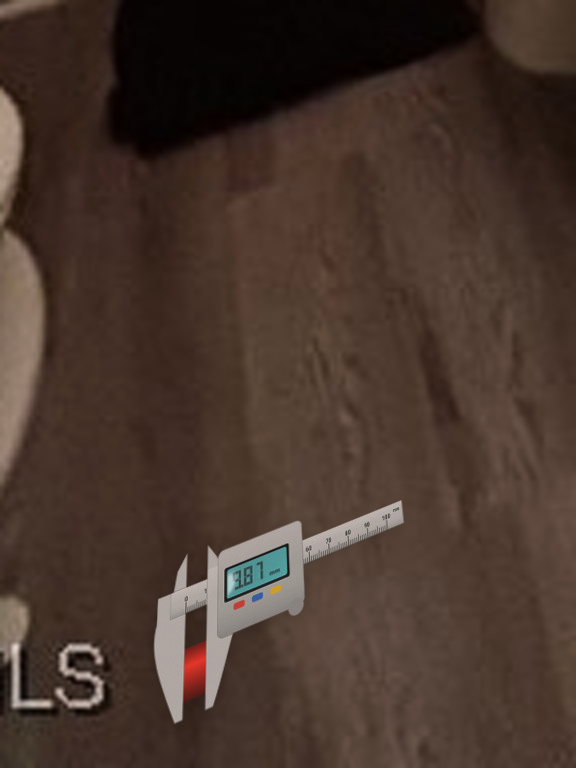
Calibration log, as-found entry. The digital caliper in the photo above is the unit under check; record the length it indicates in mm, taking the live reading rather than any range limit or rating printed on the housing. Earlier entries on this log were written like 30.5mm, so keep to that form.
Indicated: 9.87mm
